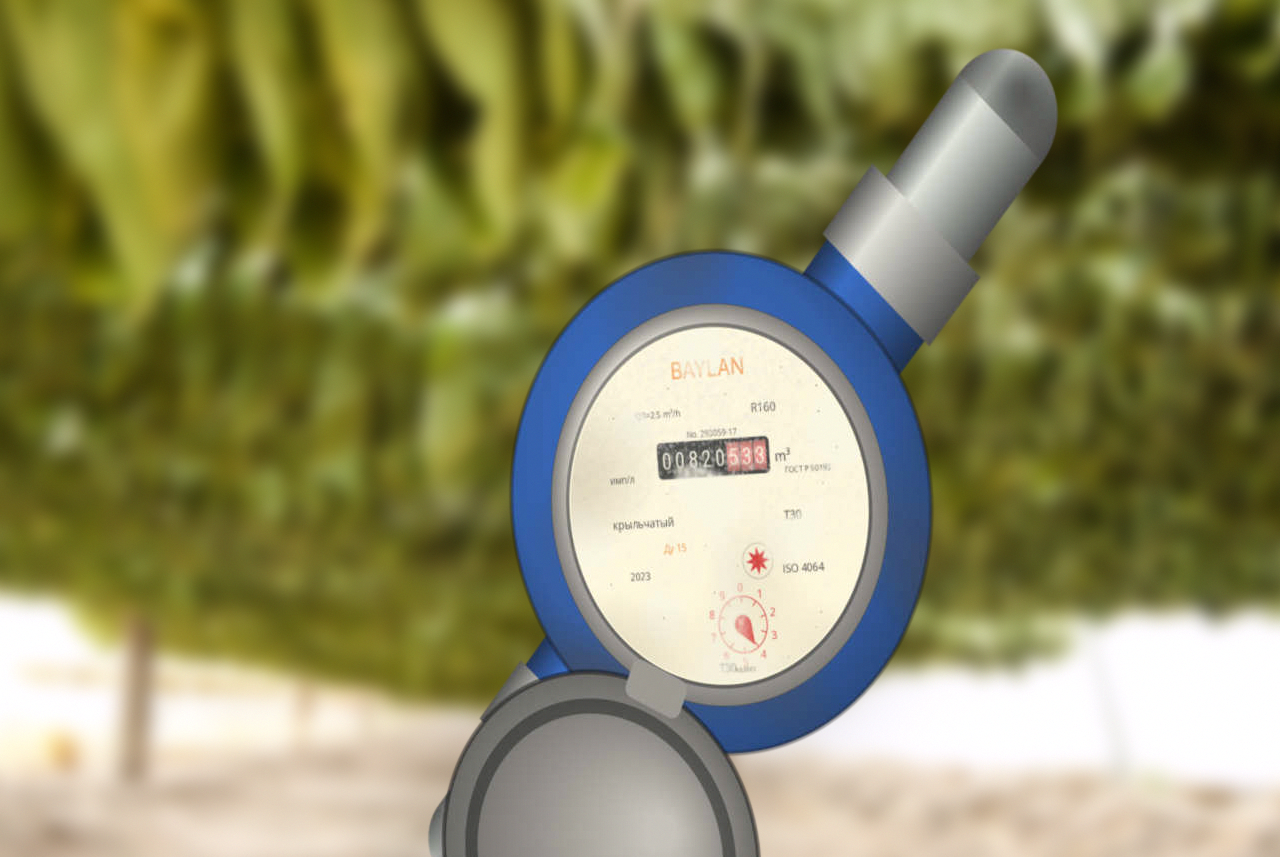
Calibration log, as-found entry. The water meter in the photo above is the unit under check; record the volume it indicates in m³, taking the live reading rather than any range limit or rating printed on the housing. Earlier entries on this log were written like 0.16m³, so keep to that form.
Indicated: 820.5334m³
